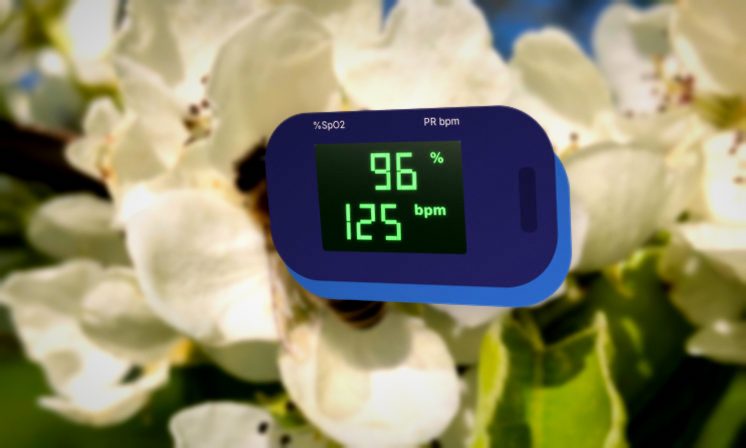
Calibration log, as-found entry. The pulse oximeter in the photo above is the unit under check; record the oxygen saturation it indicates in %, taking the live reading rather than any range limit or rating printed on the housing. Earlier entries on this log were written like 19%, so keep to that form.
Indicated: 96%
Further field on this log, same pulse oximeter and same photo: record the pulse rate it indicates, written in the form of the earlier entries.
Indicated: 125bpm
